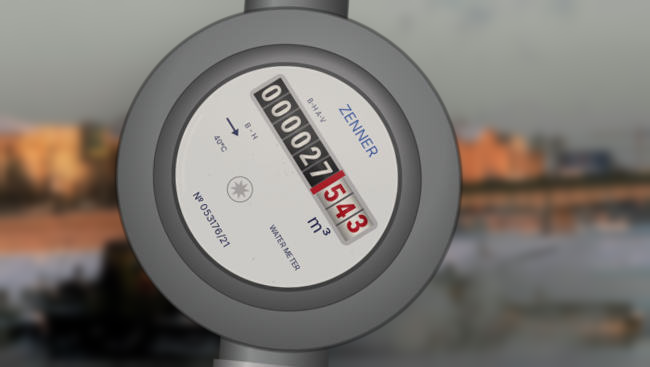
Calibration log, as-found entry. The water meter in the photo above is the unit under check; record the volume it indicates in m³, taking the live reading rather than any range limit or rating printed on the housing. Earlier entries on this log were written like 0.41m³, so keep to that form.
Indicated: 27.543m³
